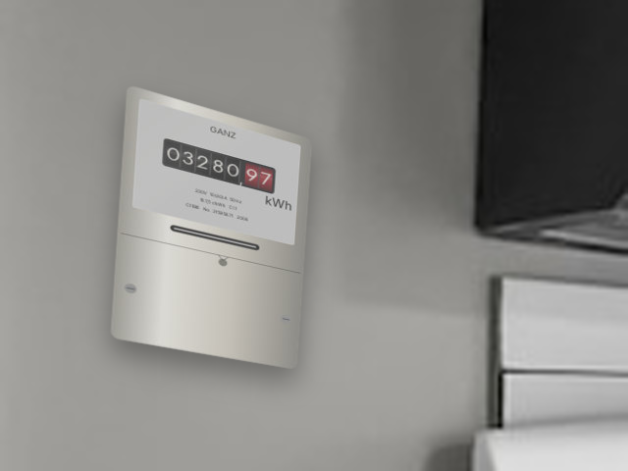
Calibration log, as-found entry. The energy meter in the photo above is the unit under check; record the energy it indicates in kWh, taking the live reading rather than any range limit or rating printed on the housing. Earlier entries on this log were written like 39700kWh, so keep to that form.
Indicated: 3280.97kWh
